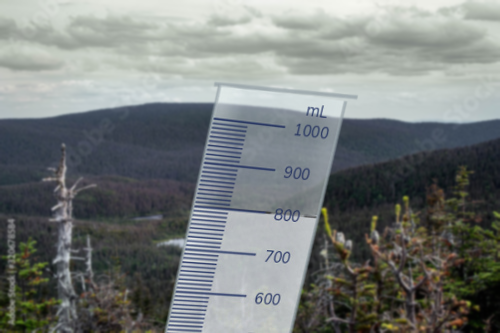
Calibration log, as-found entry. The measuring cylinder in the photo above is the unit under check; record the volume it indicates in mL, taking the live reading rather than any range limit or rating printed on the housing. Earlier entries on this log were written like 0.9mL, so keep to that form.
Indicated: 800mL
